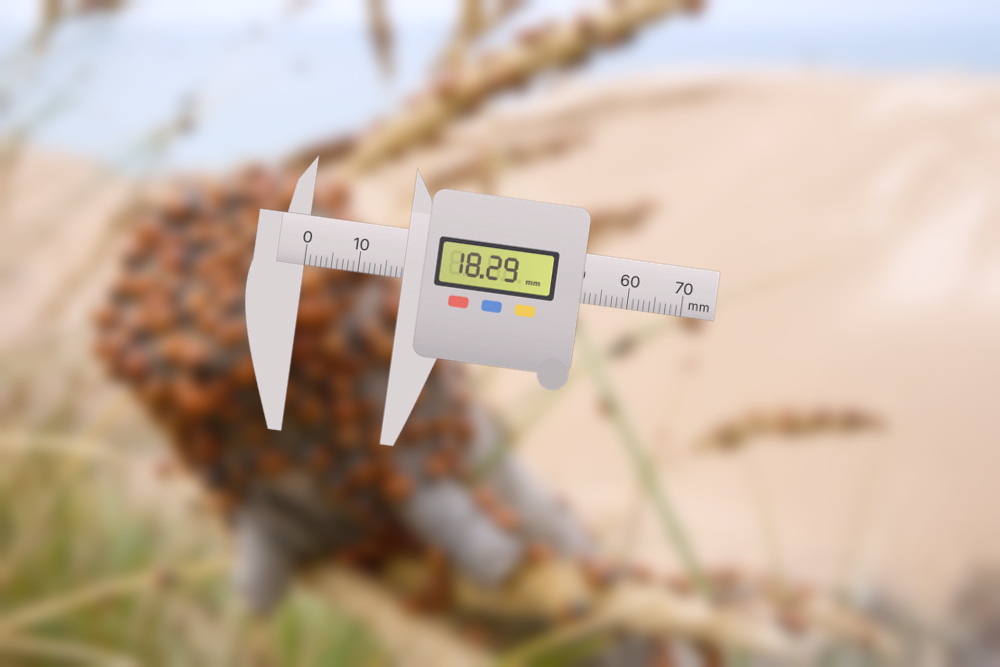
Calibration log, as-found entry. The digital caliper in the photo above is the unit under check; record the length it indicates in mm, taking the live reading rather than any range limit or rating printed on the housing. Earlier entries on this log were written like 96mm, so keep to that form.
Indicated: 18.29mm
